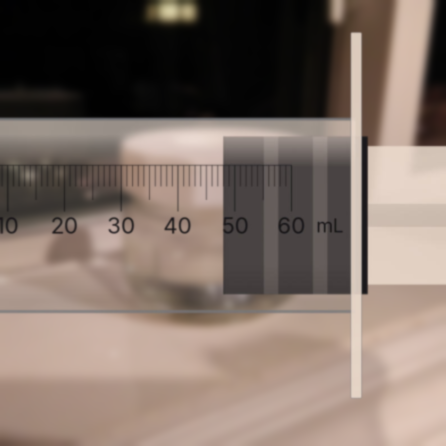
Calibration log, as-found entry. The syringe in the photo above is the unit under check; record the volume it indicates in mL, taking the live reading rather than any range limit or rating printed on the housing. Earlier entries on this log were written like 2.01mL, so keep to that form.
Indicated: 48mL
